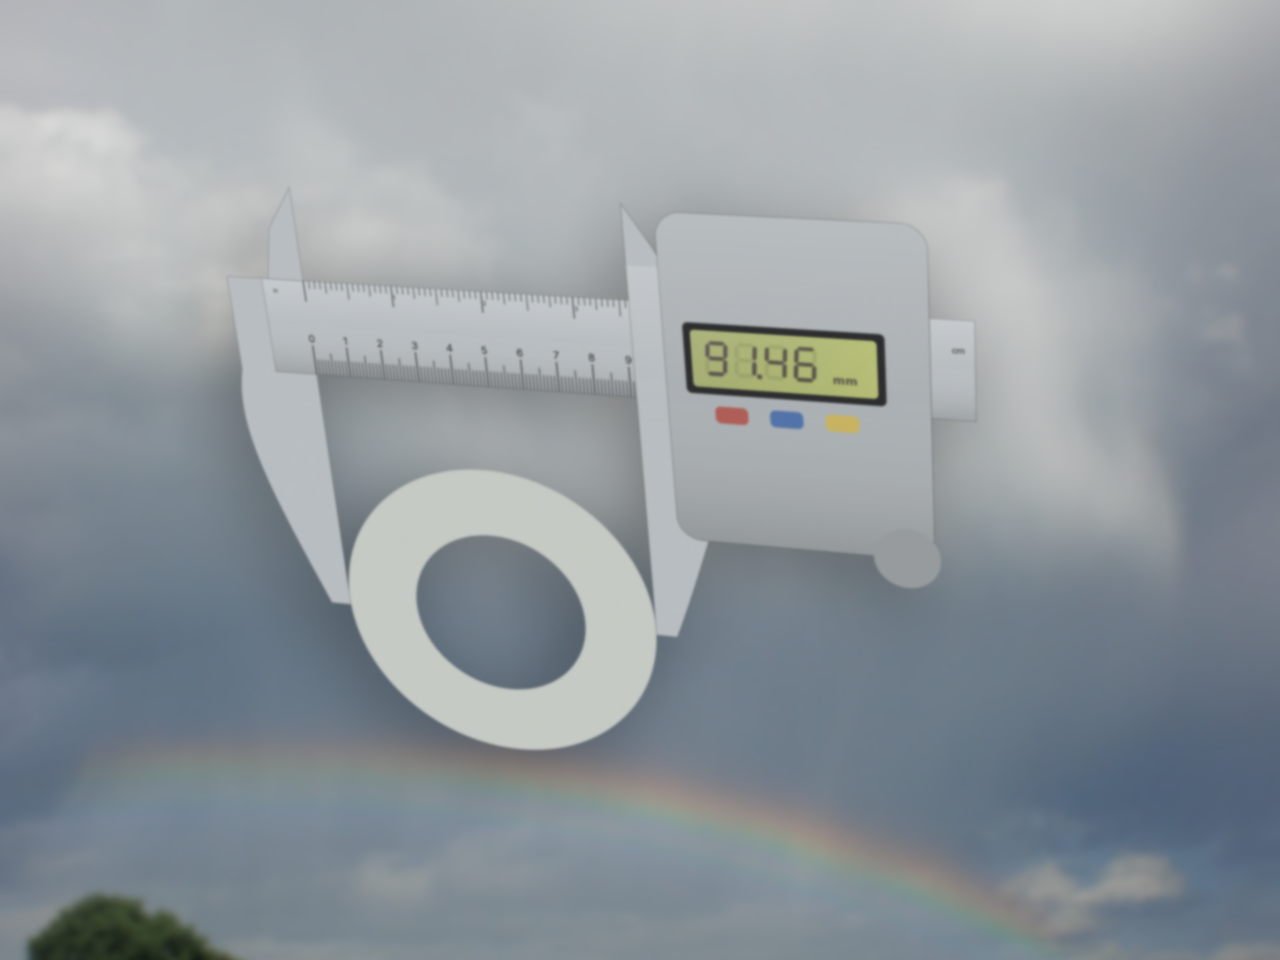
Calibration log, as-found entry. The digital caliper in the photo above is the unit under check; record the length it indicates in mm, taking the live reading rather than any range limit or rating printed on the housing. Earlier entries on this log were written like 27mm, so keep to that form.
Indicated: 91.46mm
